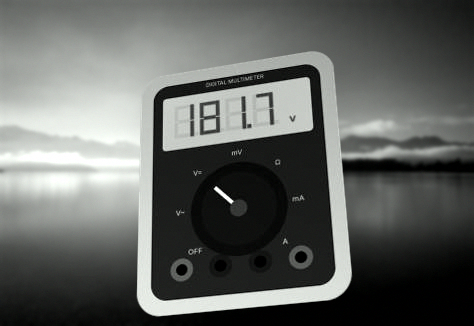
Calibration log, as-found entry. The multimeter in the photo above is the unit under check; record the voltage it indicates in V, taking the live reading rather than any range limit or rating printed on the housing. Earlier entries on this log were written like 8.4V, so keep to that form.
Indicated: 181.7V
